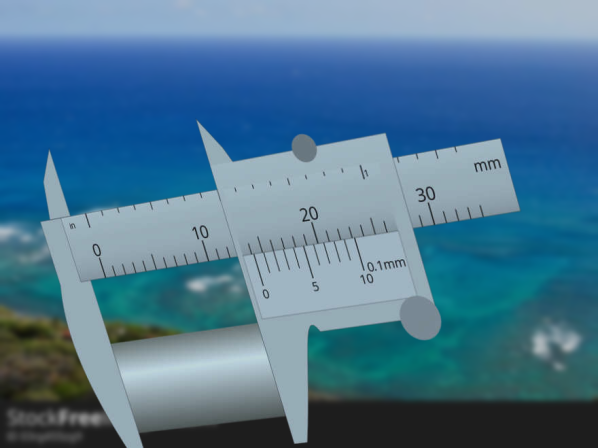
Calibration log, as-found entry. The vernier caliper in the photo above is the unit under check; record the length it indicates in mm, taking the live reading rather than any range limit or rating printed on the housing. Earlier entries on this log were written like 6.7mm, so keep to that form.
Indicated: 14.2mm
